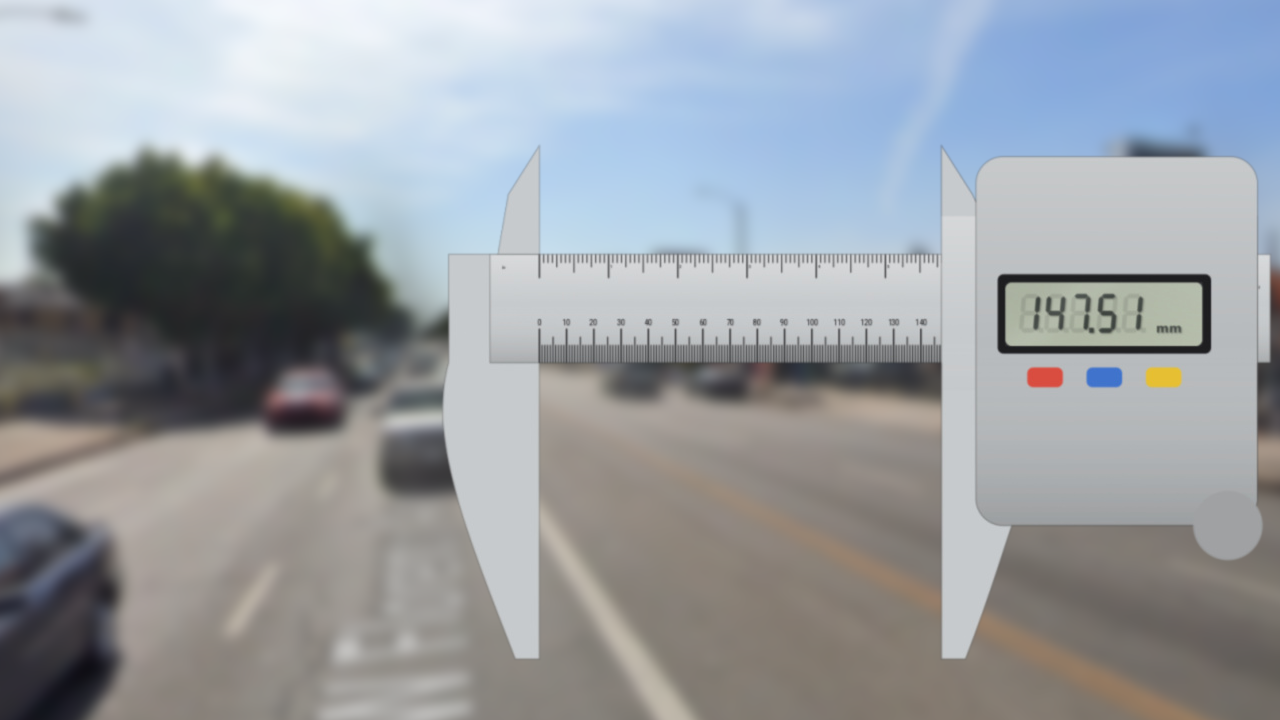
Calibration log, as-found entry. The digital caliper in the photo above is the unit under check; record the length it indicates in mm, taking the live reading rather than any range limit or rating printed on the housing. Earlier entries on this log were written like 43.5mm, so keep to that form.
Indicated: 147.51mm
